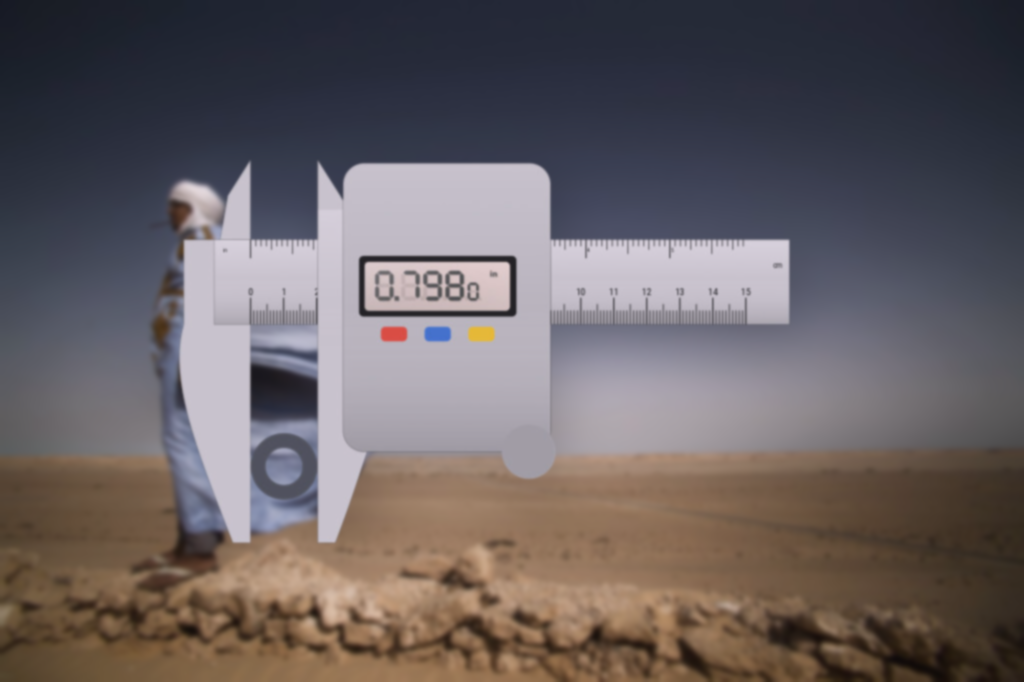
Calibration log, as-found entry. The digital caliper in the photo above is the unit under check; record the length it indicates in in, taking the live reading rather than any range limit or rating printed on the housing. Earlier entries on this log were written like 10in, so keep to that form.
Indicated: 0.7980in
